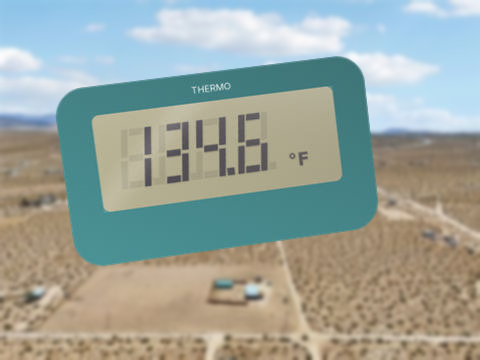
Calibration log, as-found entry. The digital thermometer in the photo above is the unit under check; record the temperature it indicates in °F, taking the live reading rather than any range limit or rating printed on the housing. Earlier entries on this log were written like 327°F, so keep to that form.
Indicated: 134.6°F
